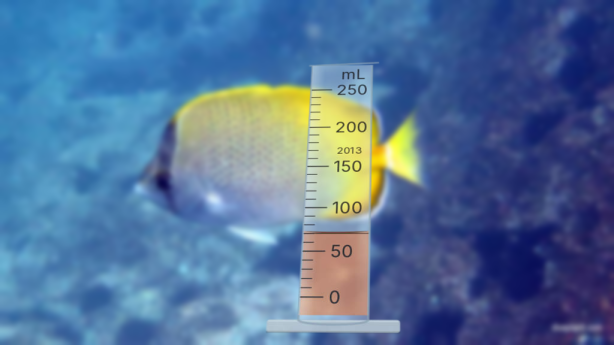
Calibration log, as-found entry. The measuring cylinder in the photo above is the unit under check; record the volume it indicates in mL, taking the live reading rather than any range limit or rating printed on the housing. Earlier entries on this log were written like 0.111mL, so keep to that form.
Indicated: 70mL
